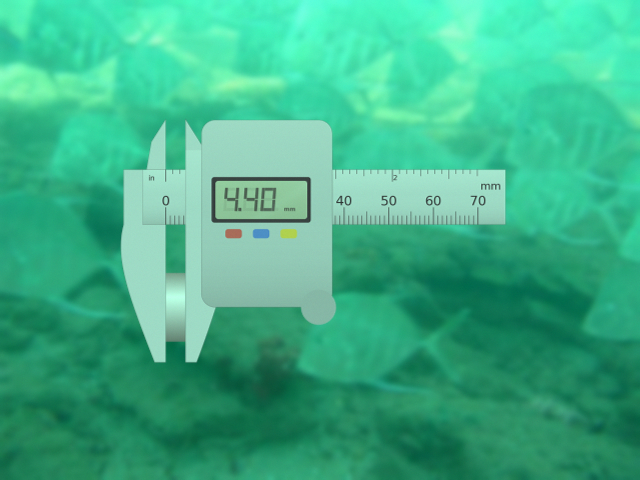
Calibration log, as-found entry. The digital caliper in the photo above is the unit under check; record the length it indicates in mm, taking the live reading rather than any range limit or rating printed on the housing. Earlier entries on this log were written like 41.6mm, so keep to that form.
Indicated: 4.40mm
